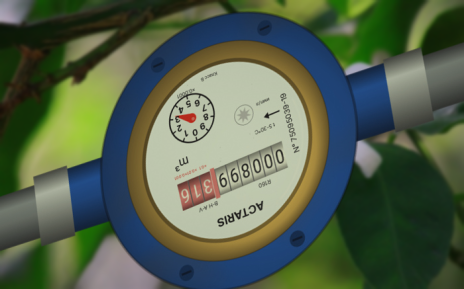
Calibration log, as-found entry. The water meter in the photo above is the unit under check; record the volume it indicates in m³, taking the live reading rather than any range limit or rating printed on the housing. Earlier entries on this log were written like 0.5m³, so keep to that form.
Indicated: 899.3163m³
